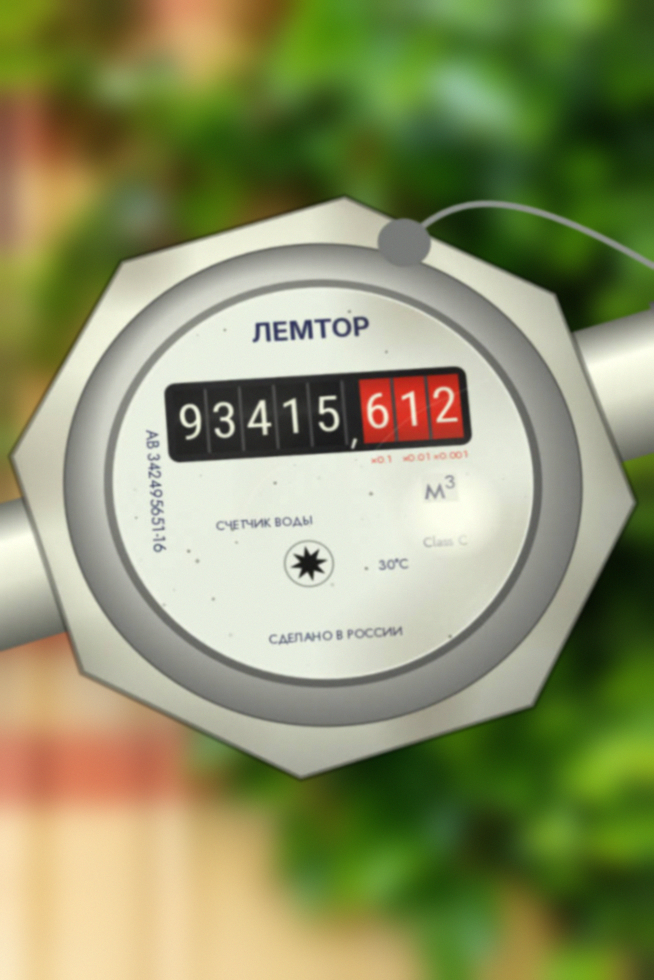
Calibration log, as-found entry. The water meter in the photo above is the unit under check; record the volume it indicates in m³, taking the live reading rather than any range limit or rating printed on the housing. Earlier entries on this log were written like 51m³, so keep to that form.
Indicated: 93415.612m³
